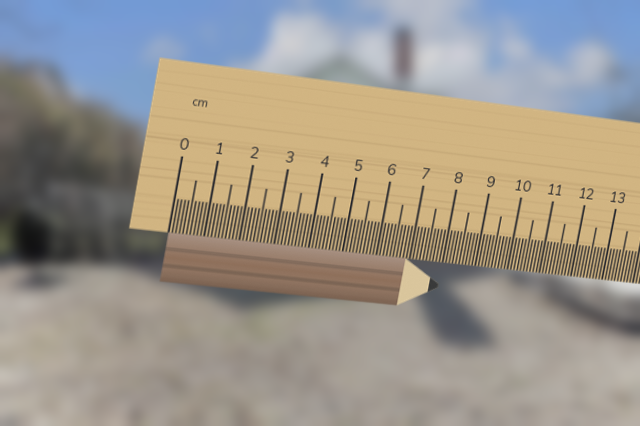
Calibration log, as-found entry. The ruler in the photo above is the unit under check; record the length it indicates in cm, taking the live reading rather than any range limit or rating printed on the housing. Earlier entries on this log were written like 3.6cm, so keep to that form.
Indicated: 8cm
